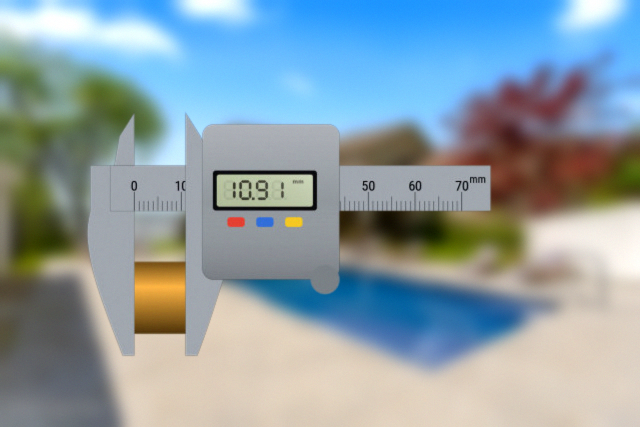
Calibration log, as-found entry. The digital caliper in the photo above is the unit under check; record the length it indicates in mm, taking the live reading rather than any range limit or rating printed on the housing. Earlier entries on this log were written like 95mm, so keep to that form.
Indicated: 10.91mm
